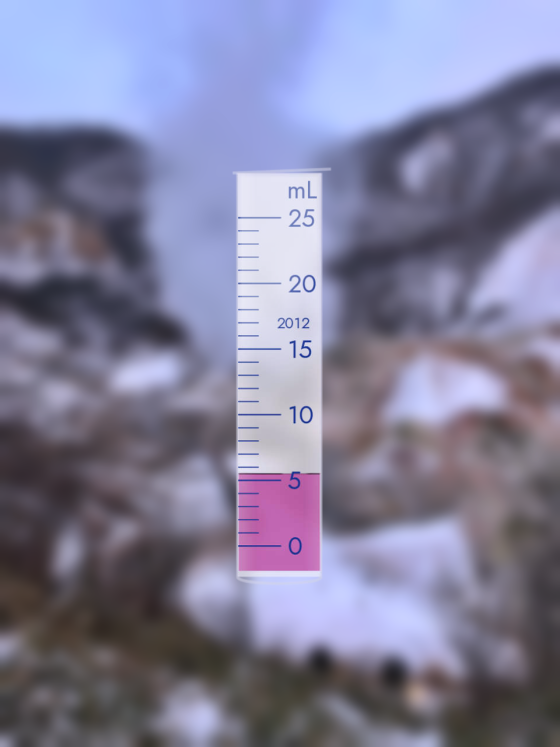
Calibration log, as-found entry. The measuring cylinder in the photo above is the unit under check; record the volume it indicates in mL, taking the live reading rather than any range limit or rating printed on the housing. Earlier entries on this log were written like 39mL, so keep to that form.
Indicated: 5.5mL
